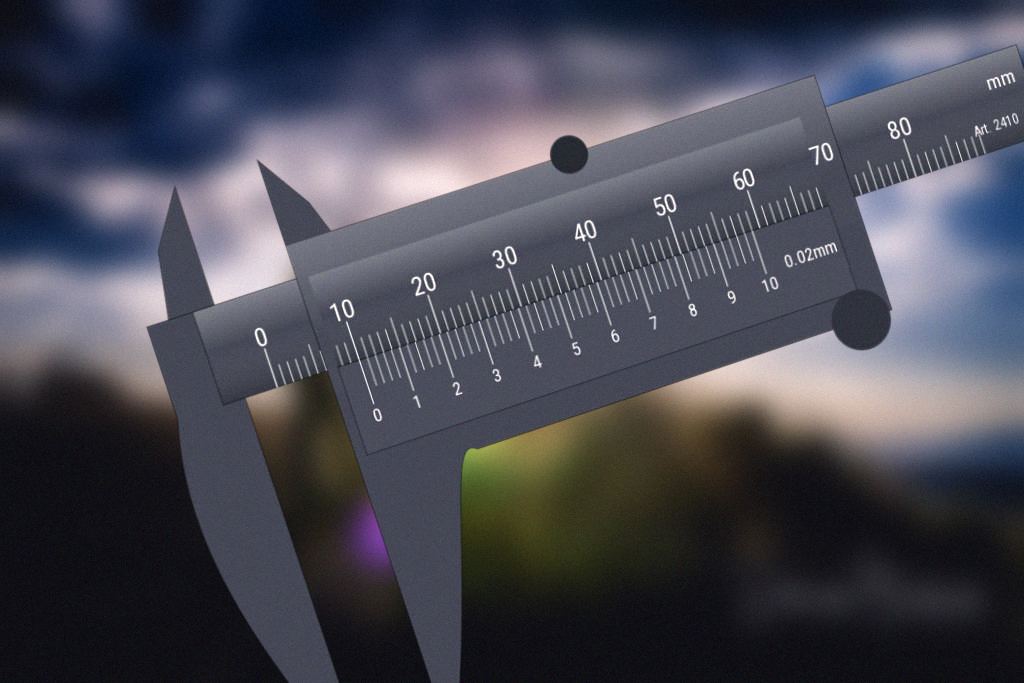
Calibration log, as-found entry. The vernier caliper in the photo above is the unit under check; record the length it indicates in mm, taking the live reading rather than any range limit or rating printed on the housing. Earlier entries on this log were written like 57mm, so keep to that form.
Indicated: 10.0mm
